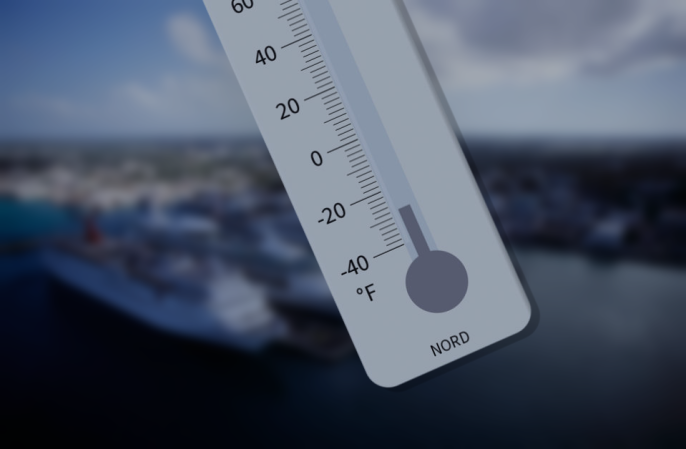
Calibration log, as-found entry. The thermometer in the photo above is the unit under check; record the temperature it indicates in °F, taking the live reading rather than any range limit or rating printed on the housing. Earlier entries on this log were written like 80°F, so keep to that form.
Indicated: -28°F
